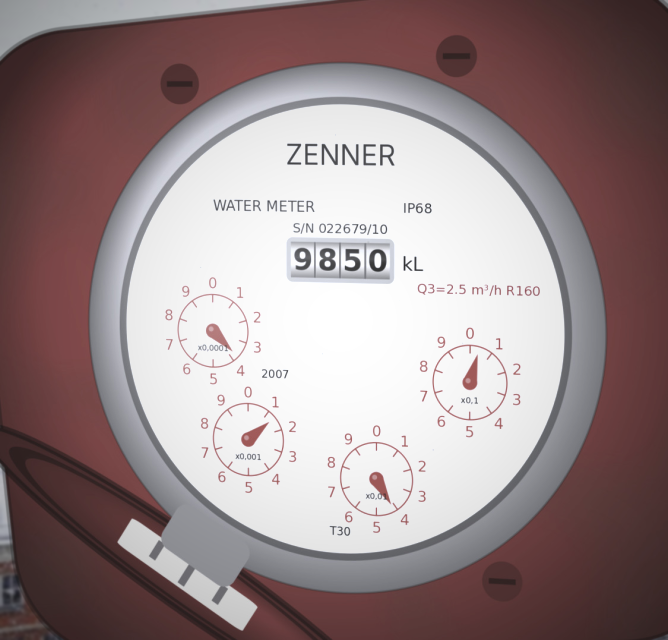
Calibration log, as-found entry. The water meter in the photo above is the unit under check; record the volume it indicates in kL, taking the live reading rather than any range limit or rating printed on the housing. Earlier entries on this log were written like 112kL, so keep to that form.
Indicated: 9850.0413kL
